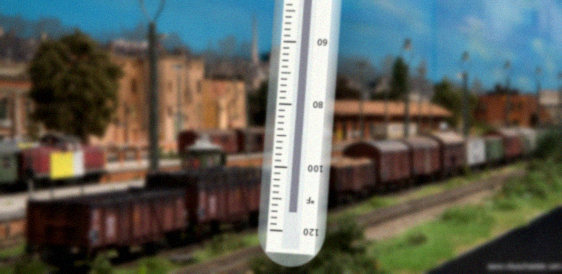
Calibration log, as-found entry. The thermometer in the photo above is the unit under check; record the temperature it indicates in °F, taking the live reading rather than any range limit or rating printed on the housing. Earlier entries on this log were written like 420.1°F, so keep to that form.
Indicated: 114°F
